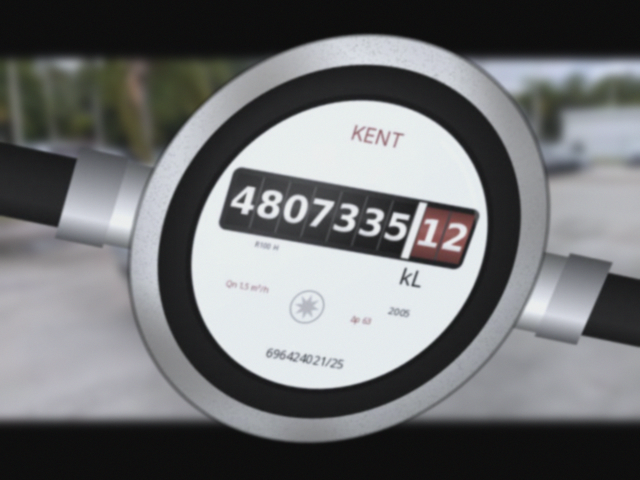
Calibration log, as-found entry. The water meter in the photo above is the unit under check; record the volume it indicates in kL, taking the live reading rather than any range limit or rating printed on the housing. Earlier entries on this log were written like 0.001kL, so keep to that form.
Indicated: 4807335.12kL
